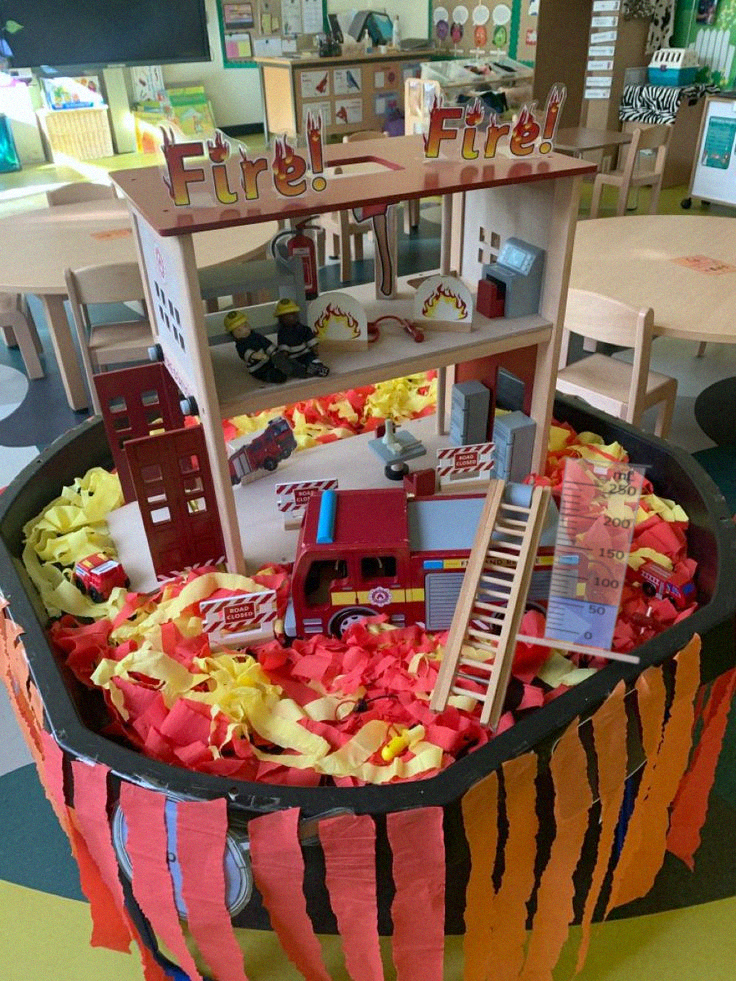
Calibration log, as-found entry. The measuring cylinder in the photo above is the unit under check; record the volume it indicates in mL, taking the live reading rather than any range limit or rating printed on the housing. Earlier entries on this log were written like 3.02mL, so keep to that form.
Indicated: 60mL
